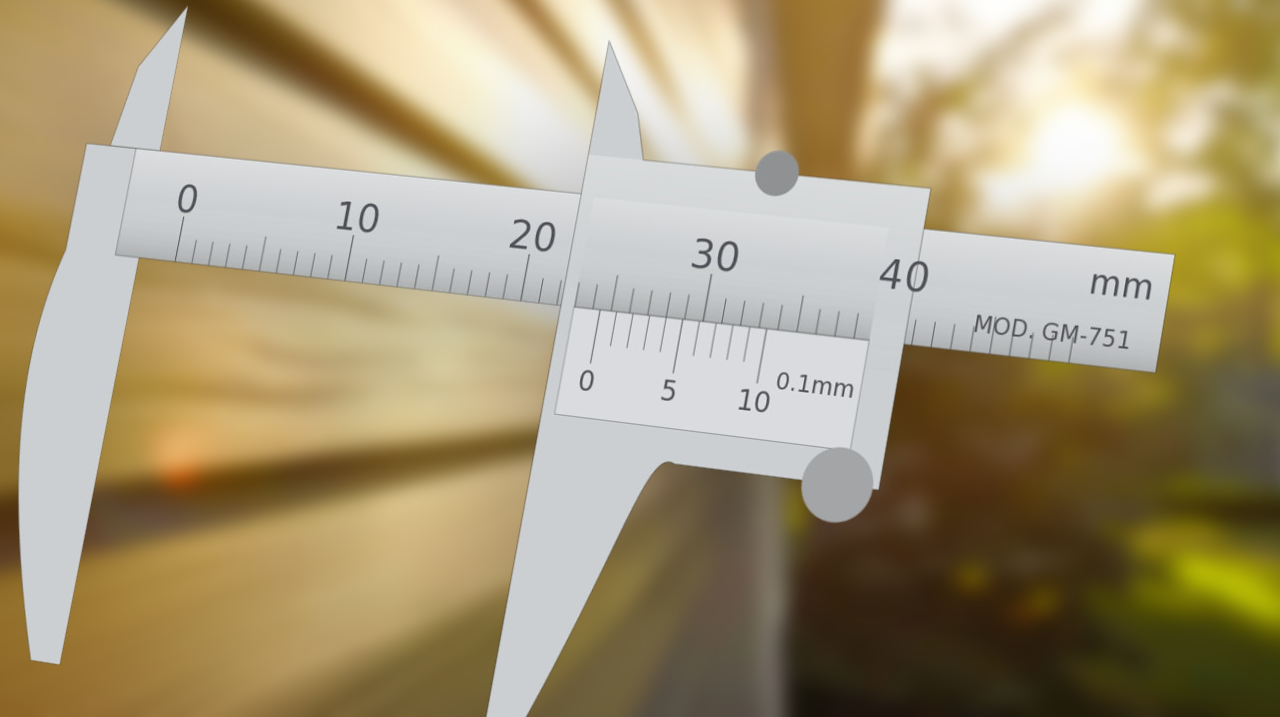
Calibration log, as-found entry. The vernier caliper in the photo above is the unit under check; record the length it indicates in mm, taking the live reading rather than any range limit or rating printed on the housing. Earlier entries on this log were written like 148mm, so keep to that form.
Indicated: 24.4mm
